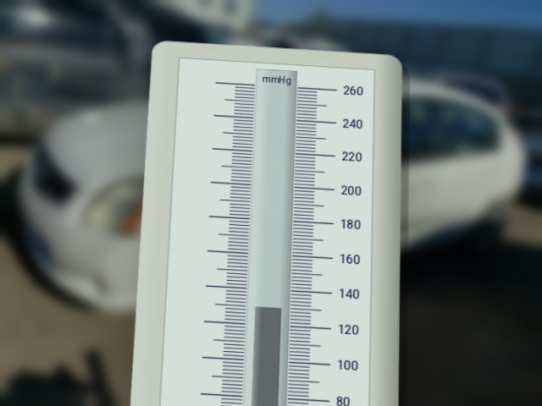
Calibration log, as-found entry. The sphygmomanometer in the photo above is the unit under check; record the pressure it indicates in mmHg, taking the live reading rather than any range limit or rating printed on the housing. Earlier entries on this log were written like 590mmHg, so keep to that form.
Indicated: 130mmHg
